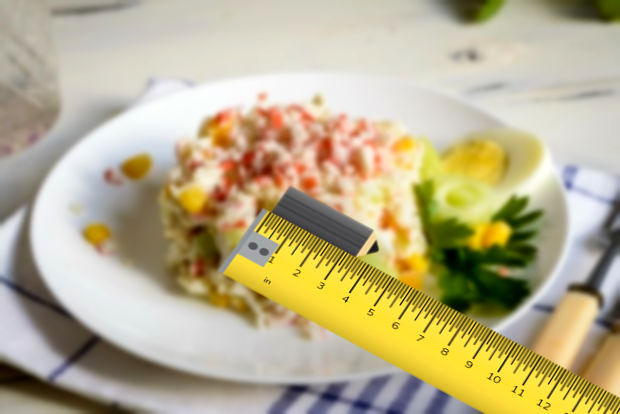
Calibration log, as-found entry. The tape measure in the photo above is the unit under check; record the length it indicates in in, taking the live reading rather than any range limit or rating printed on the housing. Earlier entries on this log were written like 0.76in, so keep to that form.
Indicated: 4in
